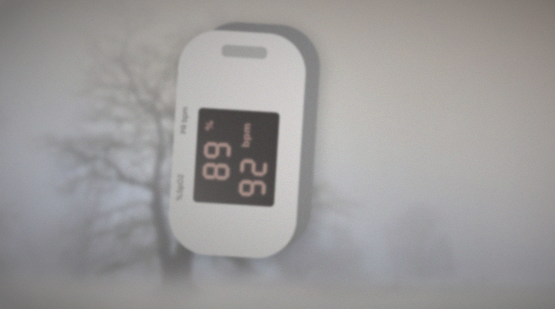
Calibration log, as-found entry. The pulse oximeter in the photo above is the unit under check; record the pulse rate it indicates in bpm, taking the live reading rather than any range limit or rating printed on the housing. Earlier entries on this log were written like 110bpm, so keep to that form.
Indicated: 92bpm
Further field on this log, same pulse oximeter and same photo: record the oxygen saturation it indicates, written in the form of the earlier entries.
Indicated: 89%
